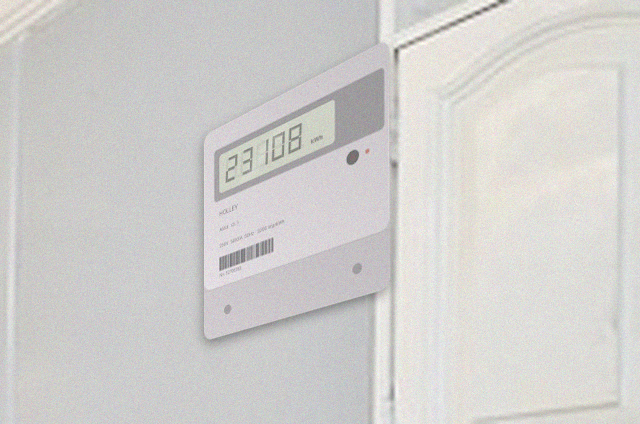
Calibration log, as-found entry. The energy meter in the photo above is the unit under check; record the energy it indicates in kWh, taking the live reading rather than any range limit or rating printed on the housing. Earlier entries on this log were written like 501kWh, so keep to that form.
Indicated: 23108kWh
